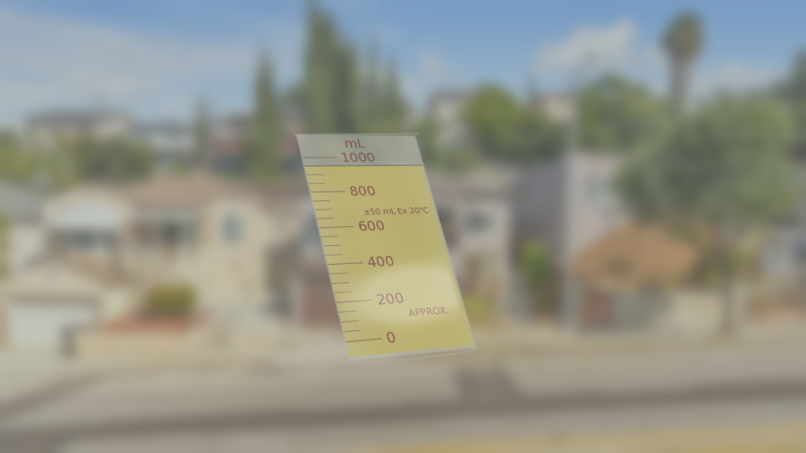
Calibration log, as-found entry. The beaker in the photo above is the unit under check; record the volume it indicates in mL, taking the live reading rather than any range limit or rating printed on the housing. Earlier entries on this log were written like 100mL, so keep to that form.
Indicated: 950mL
